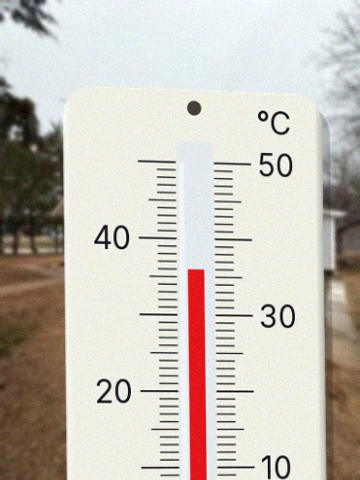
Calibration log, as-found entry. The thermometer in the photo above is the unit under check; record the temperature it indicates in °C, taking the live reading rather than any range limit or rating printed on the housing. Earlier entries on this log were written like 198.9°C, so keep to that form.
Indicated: 36°C
